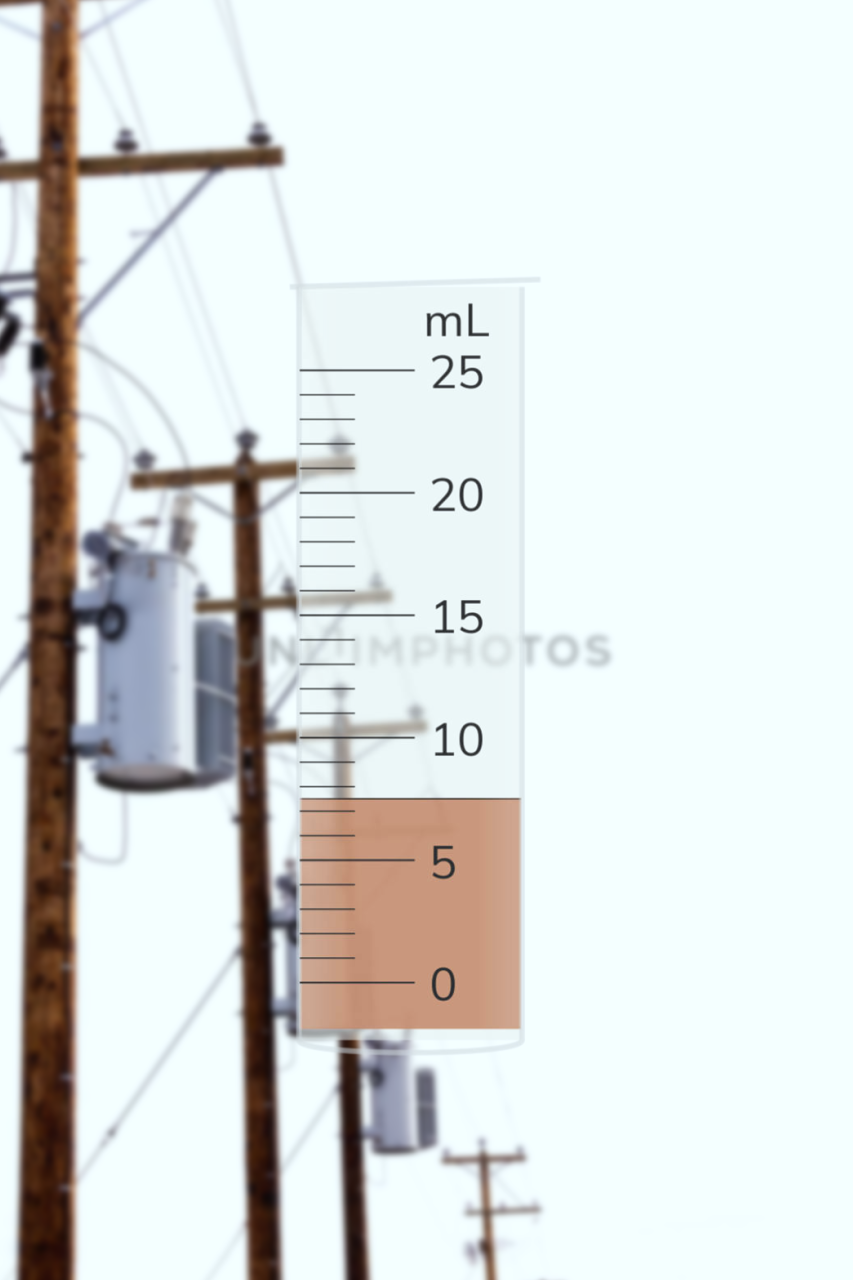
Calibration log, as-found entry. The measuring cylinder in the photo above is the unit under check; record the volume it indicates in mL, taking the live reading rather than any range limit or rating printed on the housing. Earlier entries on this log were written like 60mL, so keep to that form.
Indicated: 7.5mL
